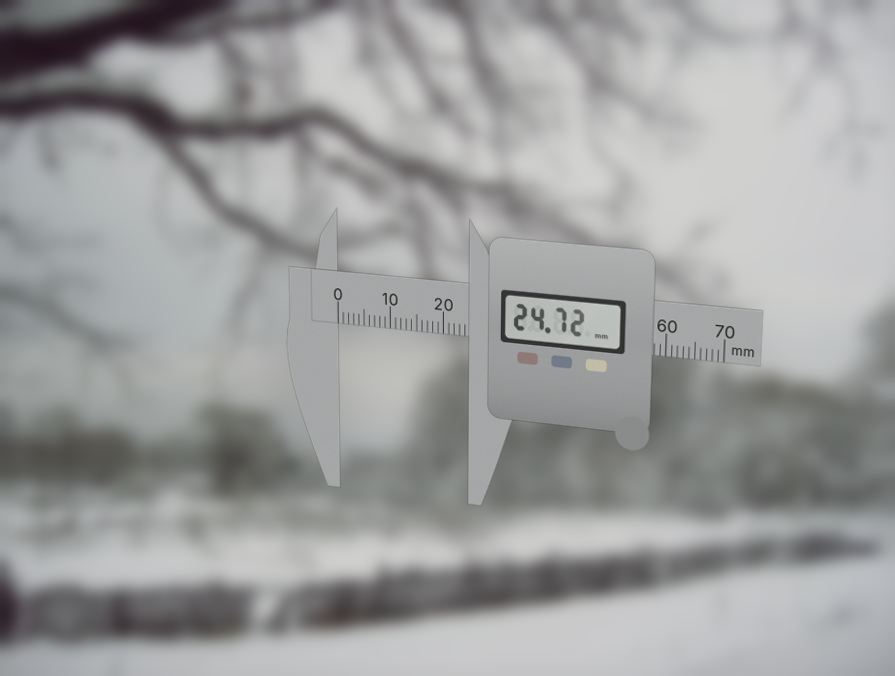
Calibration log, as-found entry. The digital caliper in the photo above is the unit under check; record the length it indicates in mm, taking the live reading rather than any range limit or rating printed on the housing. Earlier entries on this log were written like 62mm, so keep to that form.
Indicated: 24.72mm
